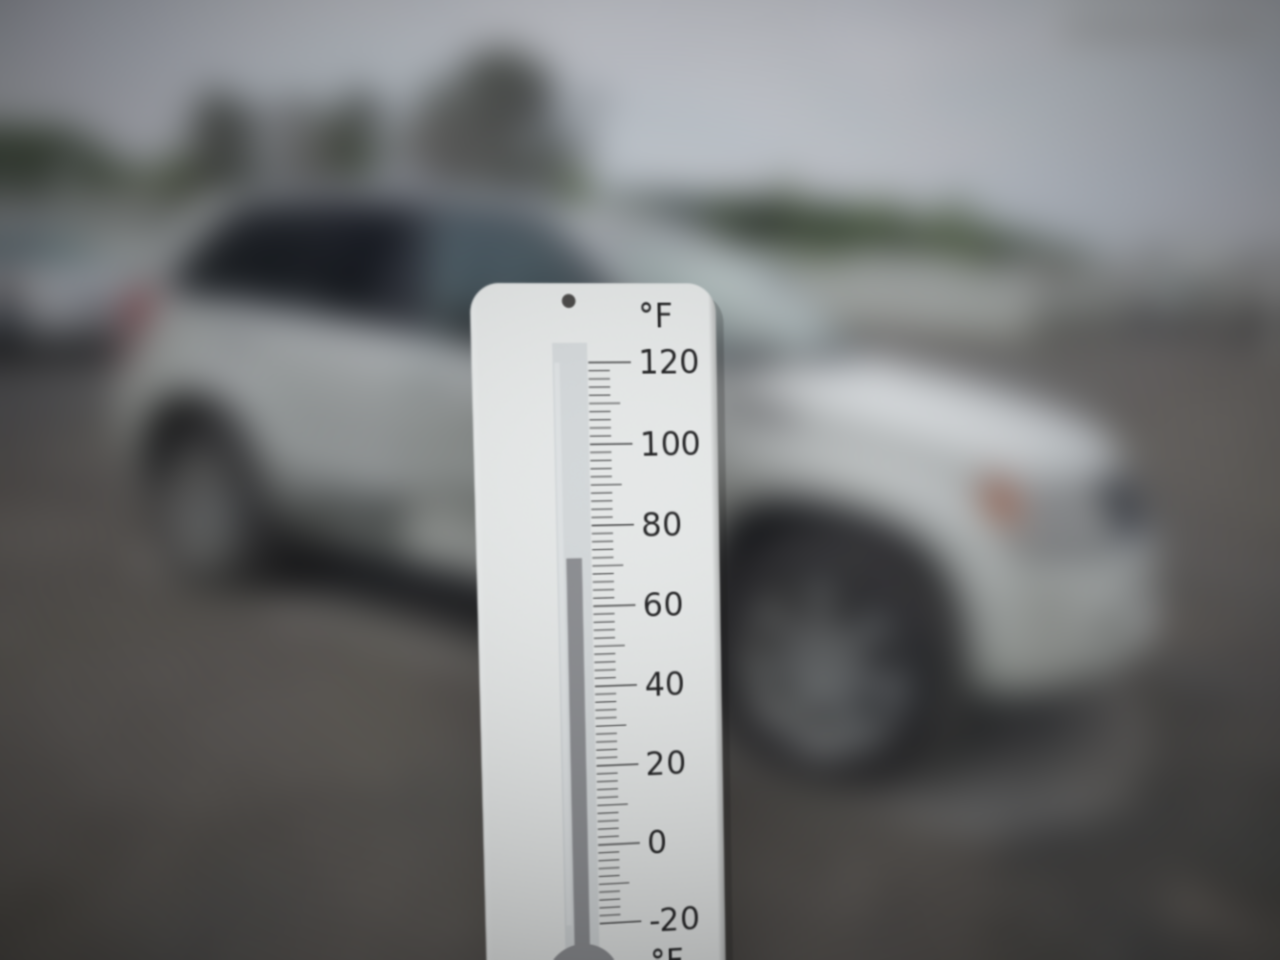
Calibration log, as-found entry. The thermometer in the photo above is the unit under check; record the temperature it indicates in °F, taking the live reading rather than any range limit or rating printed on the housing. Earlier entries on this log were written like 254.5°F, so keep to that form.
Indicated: 72°F
